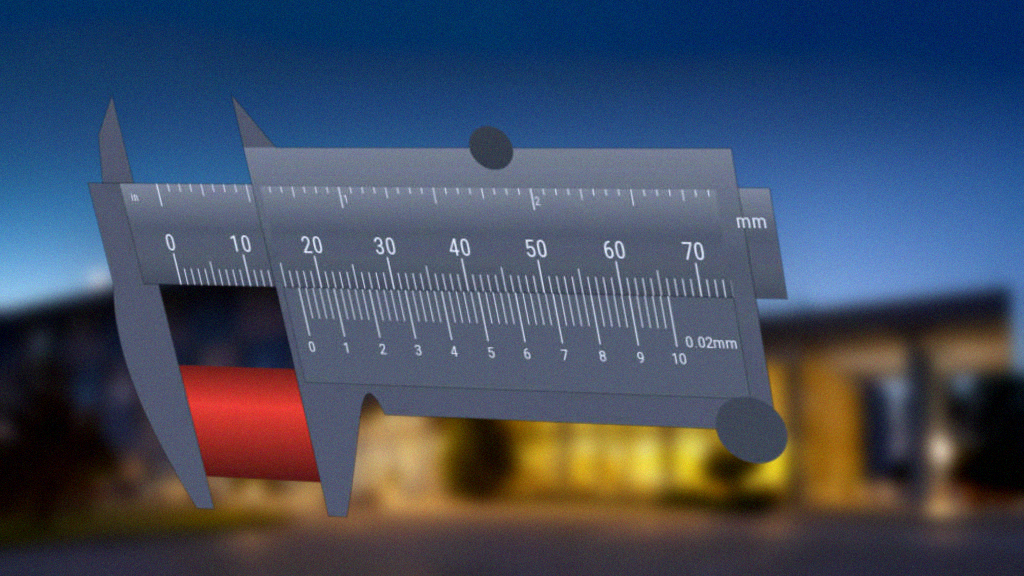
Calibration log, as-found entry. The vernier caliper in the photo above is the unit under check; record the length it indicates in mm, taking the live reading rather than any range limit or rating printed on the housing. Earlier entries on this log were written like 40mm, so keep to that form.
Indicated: 16.8mm
